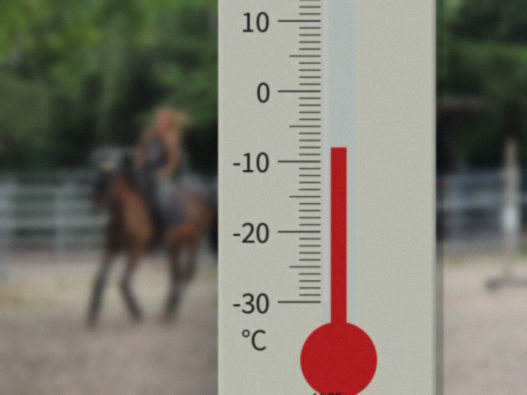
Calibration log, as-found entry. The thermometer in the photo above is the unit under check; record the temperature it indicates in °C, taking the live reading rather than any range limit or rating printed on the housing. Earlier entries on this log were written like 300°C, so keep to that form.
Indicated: -8°C
